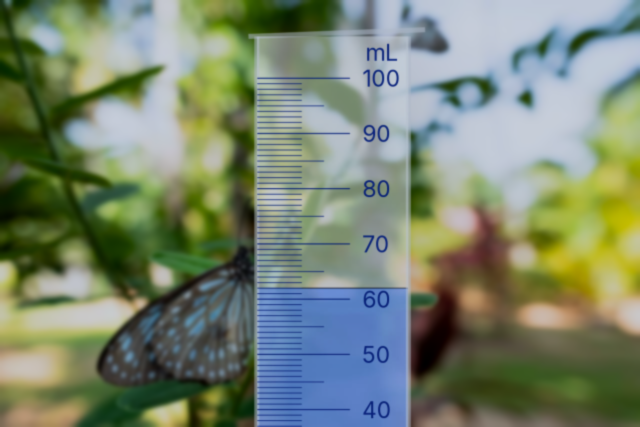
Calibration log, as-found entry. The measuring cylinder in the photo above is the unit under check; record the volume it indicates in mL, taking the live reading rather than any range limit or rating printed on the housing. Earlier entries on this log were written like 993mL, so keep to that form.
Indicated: 62mL
